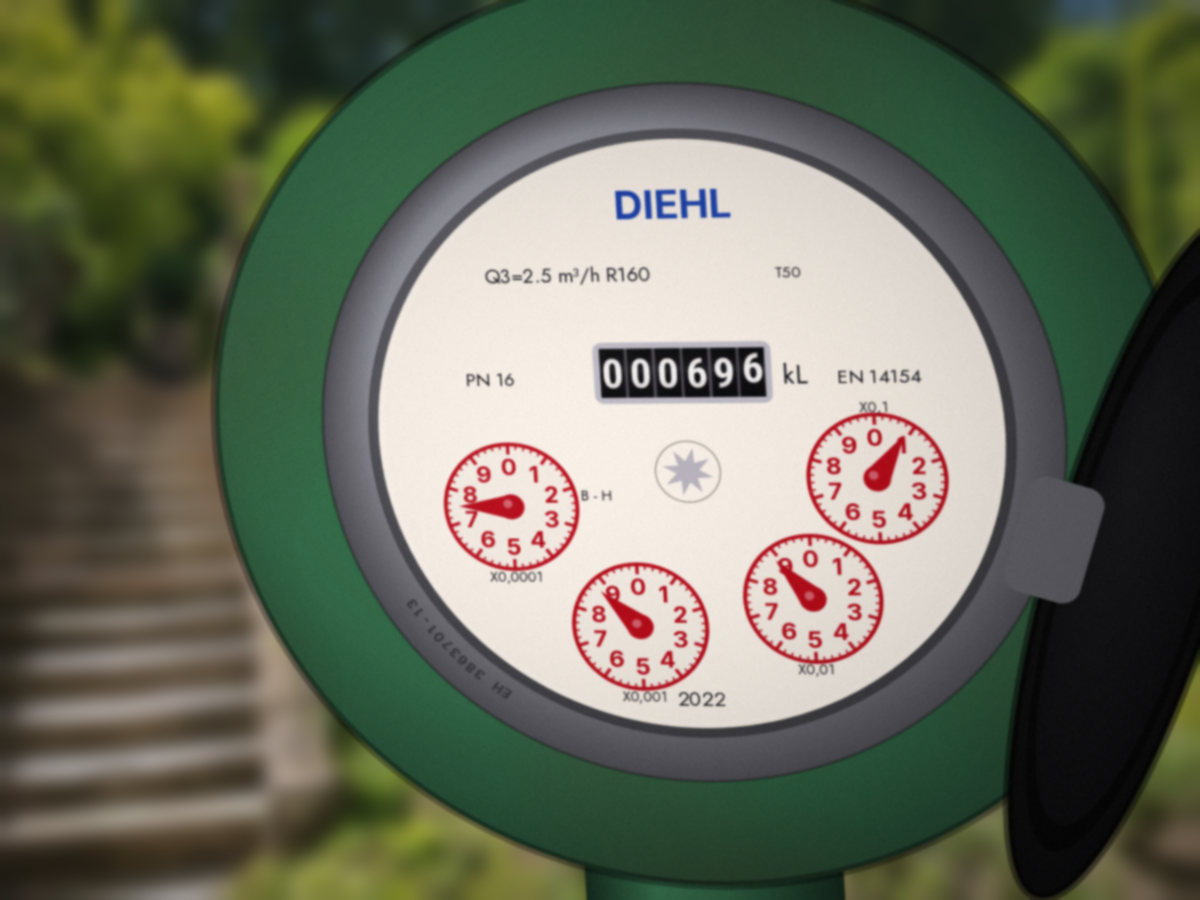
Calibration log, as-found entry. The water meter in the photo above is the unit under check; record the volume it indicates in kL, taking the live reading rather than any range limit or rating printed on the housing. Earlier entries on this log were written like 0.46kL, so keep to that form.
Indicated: 696.0887kL
